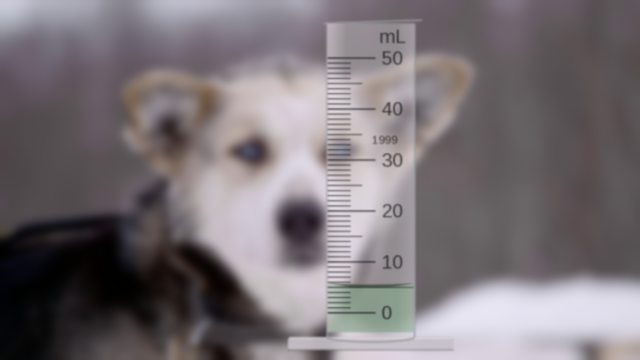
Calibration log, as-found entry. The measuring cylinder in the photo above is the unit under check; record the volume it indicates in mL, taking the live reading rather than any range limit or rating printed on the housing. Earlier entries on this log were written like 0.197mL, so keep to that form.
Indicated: 5mL
